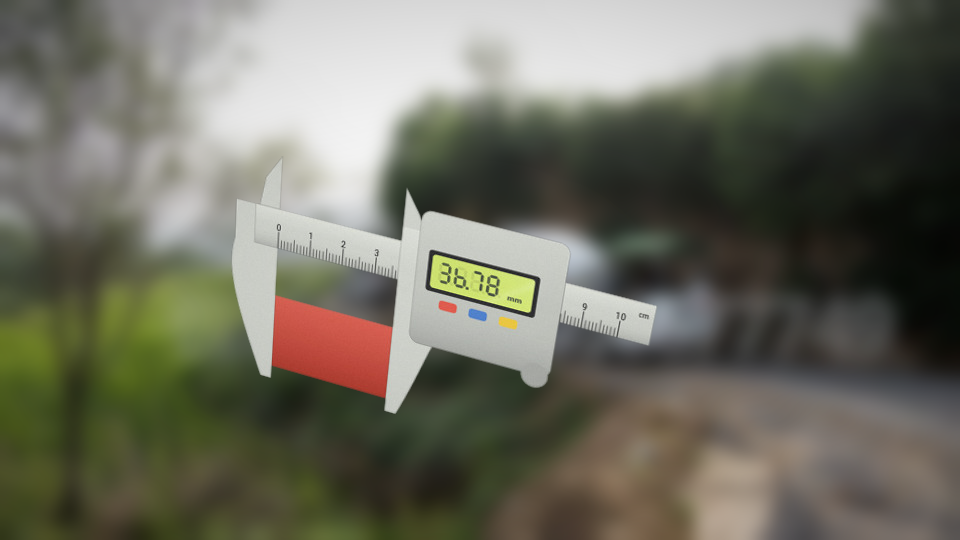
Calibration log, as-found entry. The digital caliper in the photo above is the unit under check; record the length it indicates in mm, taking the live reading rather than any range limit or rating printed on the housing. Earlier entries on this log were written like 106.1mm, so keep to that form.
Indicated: 36.78mm
